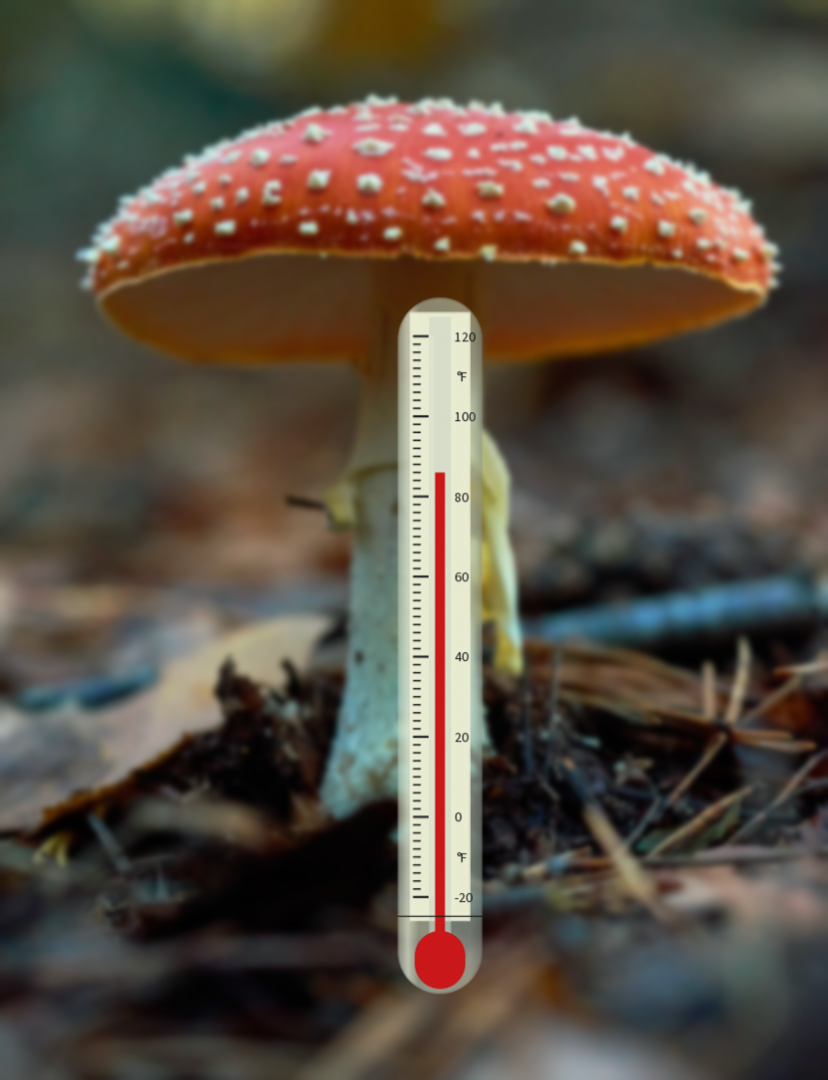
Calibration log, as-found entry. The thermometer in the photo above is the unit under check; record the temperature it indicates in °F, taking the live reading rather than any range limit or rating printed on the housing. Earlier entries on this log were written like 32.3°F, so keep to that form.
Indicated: 86°F
